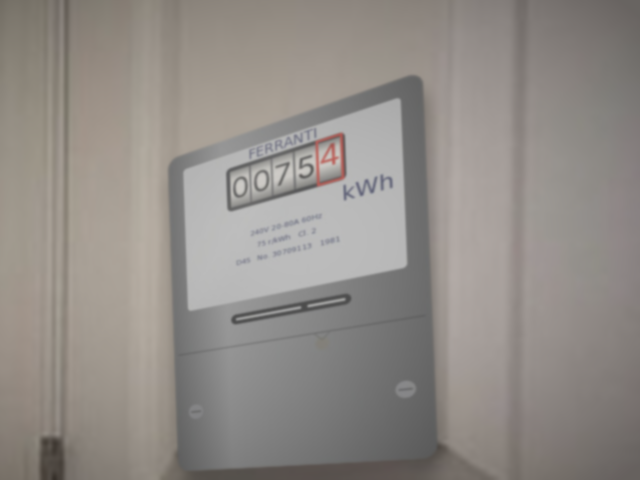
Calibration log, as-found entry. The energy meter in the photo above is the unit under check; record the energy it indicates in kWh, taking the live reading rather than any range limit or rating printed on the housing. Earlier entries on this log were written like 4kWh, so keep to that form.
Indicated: 75.4kWh
